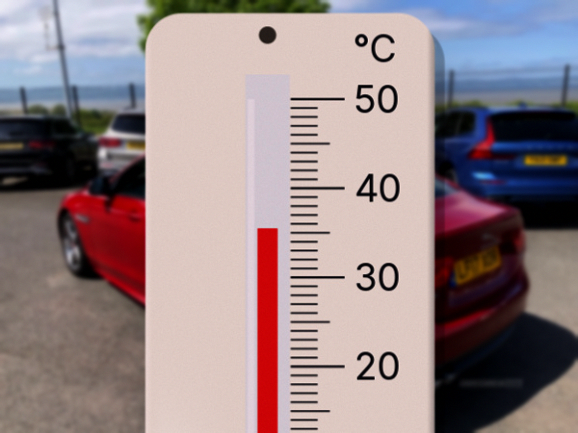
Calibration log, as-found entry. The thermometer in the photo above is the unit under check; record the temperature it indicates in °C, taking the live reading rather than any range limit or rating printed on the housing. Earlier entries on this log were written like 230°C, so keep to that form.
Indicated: 35.5°C
